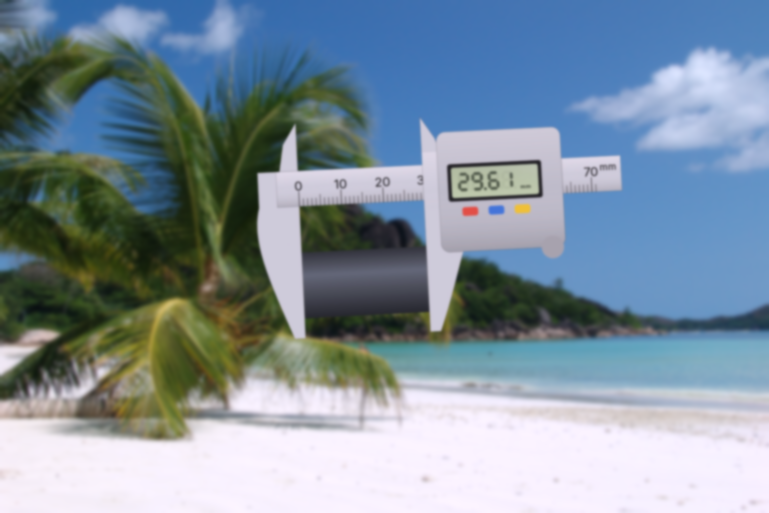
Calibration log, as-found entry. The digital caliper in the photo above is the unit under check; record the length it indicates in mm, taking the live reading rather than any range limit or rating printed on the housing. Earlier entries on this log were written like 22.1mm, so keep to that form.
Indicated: 29.61mm
